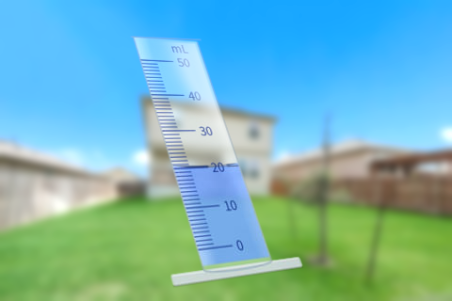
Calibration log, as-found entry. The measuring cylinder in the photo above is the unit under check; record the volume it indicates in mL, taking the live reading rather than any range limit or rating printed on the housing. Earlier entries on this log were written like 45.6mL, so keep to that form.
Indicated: 20mL
